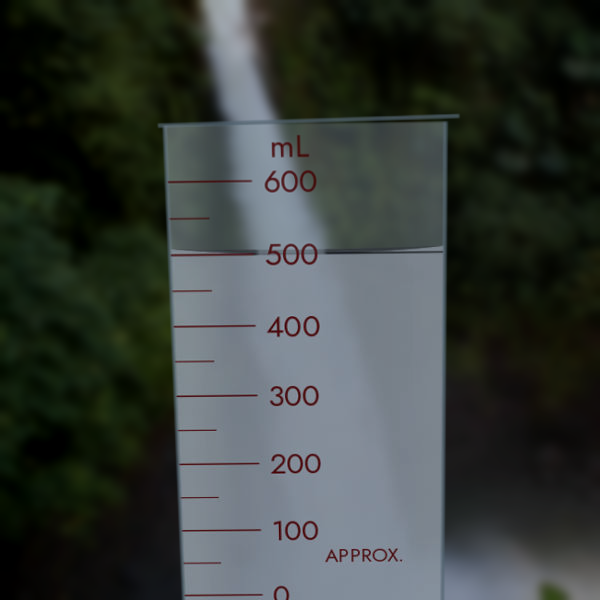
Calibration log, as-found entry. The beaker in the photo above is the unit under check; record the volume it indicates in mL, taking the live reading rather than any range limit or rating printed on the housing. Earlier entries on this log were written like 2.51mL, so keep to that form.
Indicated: 500mL
